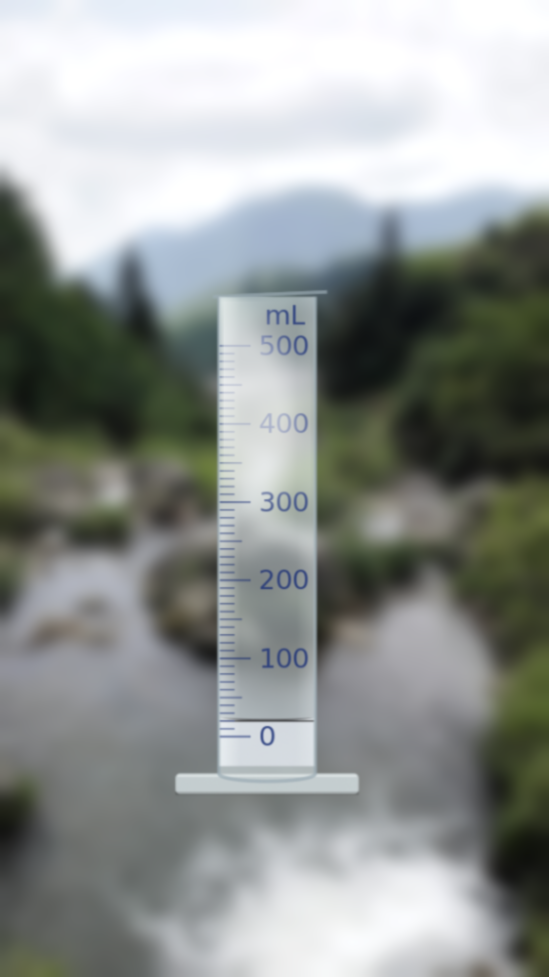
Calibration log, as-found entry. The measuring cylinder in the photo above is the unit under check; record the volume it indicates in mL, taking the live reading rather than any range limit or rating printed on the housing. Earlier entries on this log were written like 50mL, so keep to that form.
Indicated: 20mL
